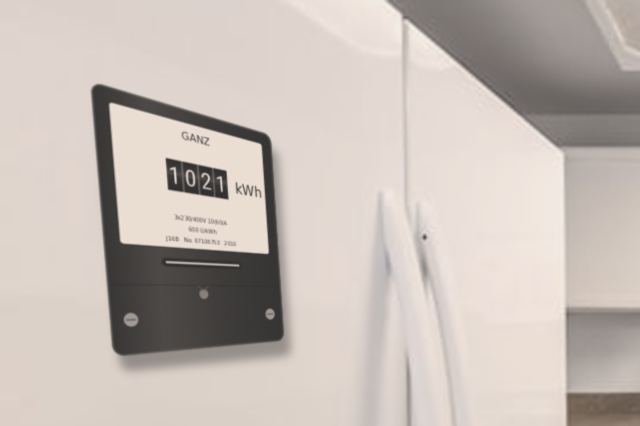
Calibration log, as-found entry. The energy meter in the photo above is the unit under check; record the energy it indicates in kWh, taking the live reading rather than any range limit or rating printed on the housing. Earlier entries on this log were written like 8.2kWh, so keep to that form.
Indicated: 1021kWh
